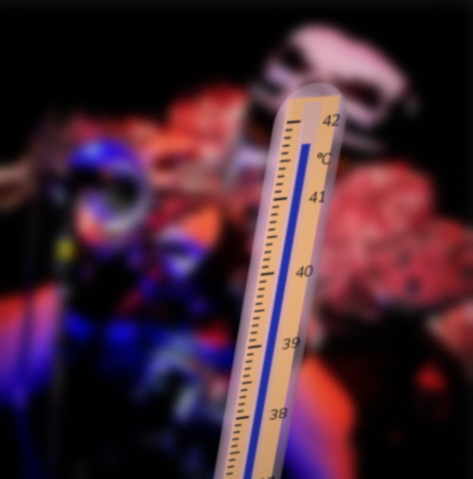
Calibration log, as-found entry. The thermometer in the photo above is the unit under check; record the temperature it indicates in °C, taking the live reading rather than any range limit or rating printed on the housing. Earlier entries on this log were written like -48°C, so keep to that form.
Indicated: 41.7°C
